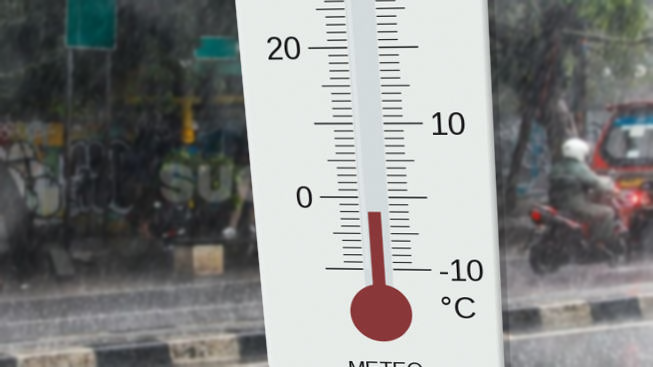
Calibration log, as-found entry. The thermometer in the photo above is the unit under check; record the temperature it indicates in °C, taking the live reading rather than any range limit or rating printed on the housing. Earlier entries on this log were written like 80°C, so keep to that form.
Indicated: -2°C
